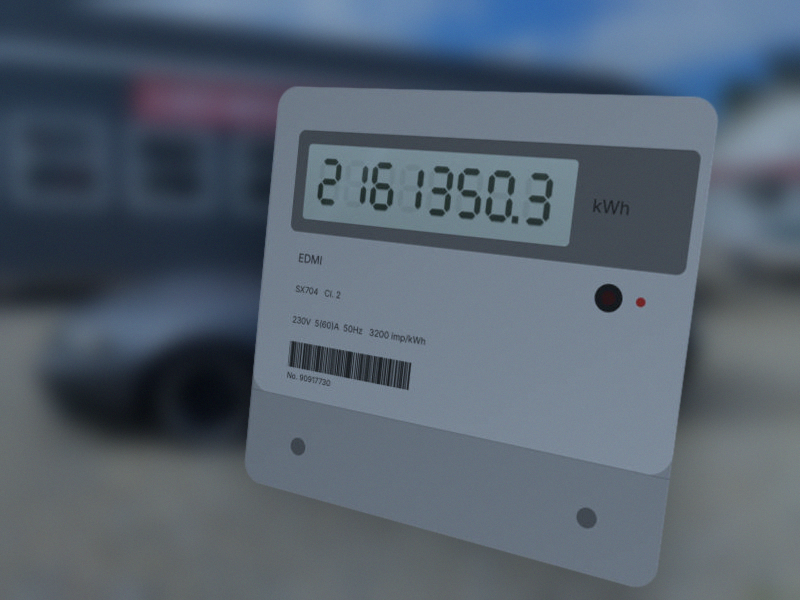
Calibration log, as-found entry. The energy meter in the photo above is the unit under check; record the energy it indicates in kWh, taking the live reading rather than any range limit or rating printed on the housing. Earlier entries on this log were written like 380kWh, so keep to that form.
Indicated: 2161350.3kWh
